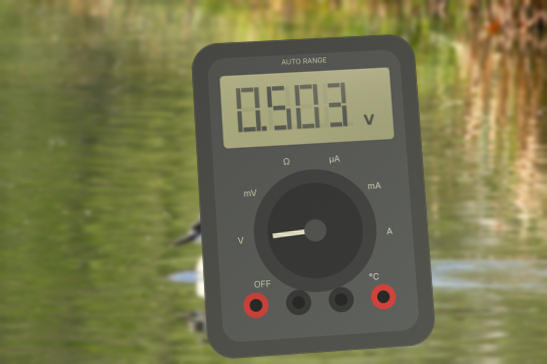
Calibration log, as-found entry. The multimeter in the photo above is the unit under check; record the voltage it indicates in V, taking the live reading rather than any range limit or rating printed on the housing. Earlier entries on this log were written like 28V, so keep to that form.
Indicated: 0.503V
